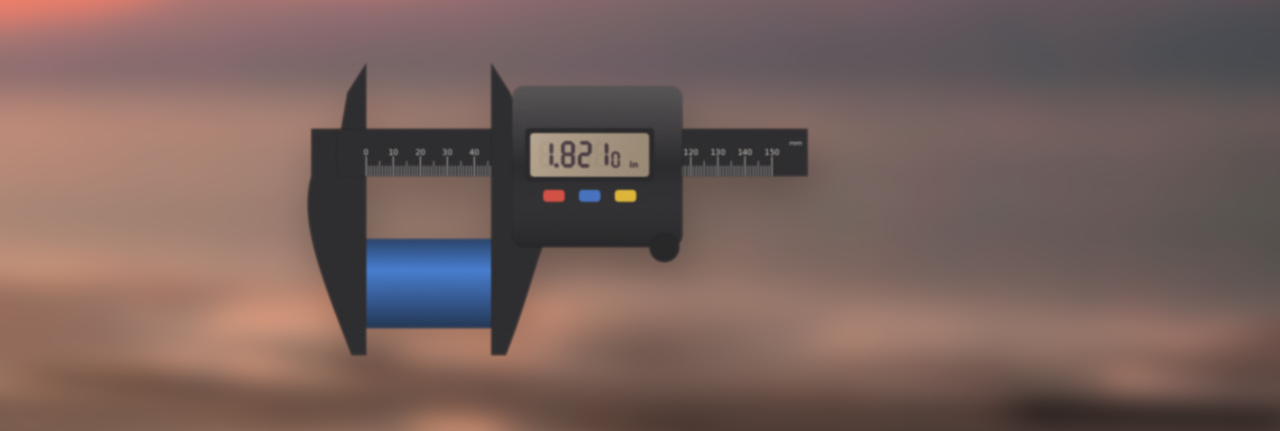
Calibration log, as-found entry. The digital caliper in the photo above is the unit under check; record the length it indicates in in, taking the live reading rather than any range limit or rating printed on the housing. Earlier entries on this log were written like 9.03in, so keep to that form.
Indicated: 1.8210in
